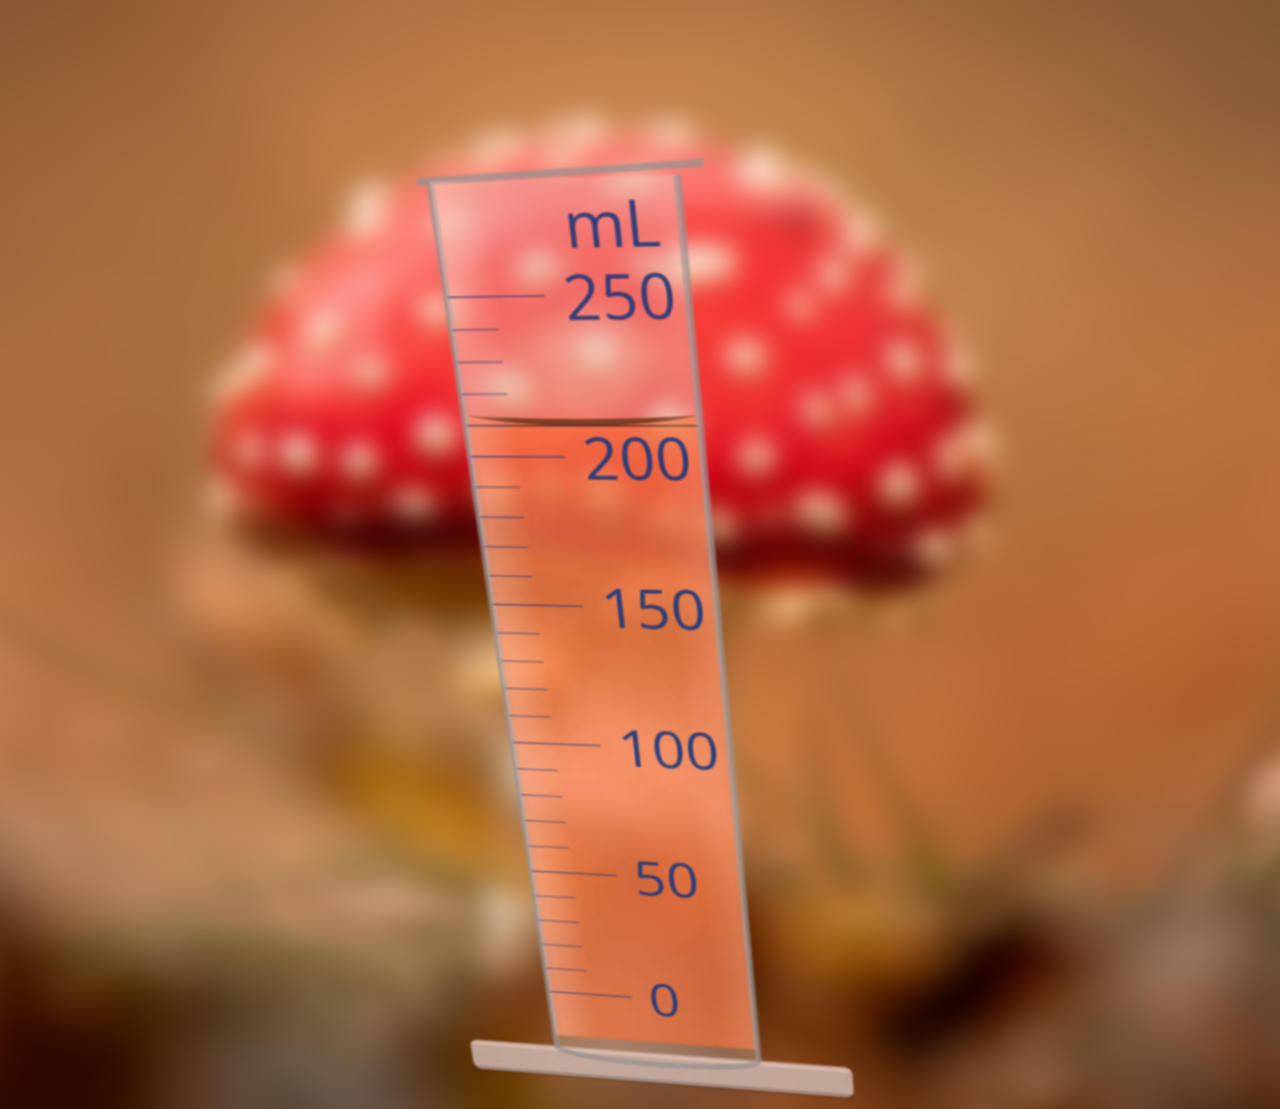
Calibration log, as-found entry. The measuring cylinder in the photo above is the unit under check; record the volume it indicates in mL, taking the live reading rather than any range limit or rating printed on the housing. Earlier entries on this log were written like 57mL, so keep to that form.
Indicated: 210mL
